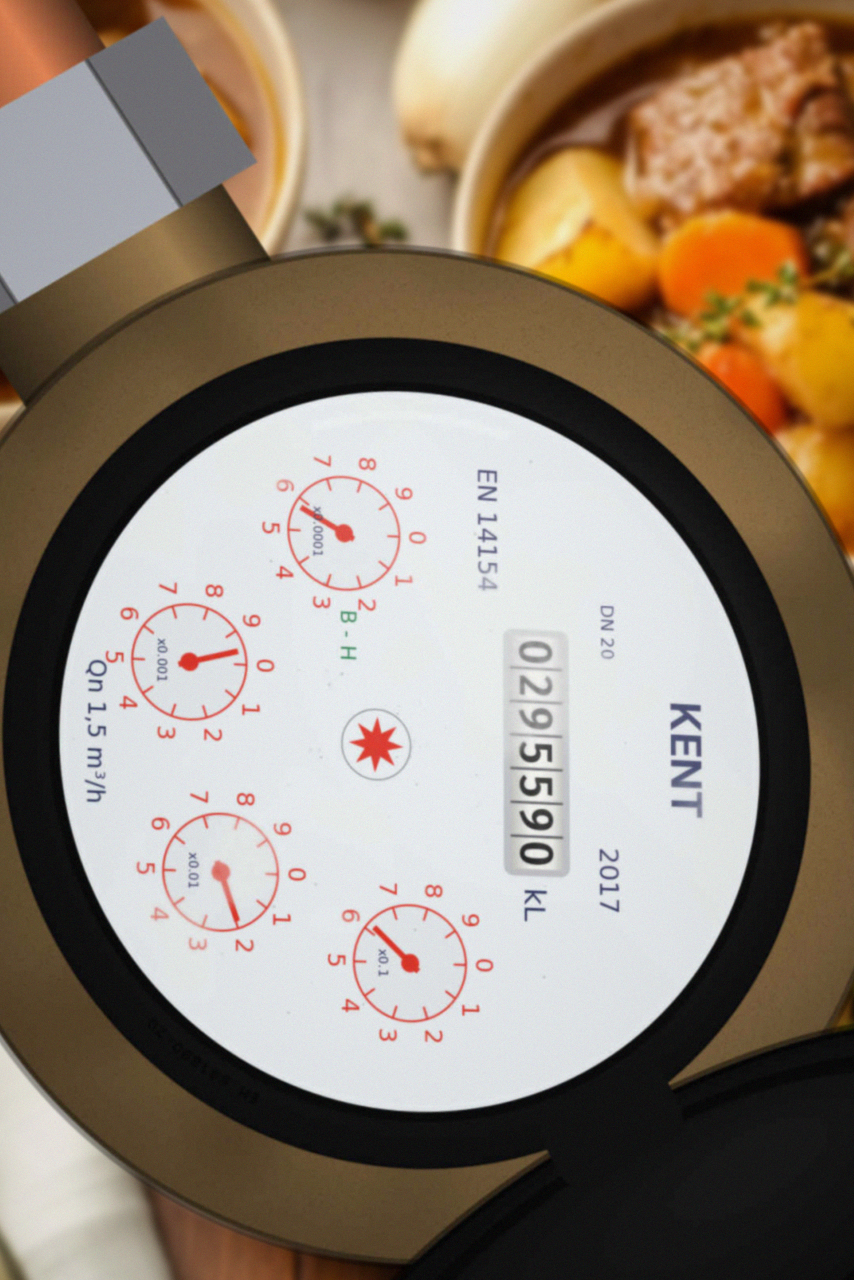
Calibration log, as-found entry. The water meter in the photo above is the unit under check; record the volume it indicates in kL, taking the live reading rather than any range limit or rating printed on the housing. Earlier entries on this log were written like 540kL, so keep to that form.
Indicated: 295590.6195kL
